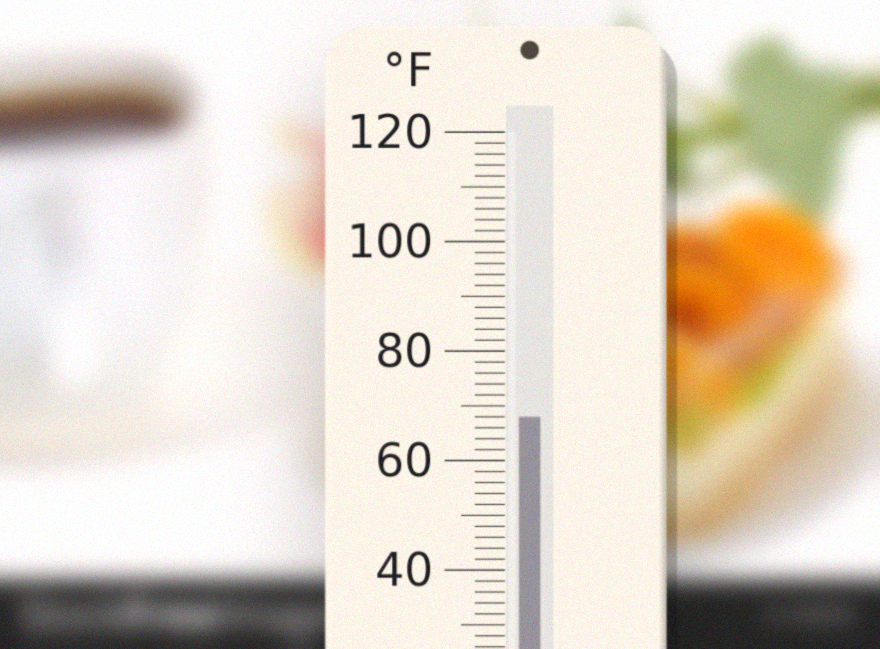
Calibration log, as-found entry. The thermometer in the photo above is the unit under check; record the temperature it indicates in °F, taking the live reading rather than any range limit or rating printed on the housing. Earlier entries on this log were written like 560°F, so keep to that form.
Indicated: 68°F
